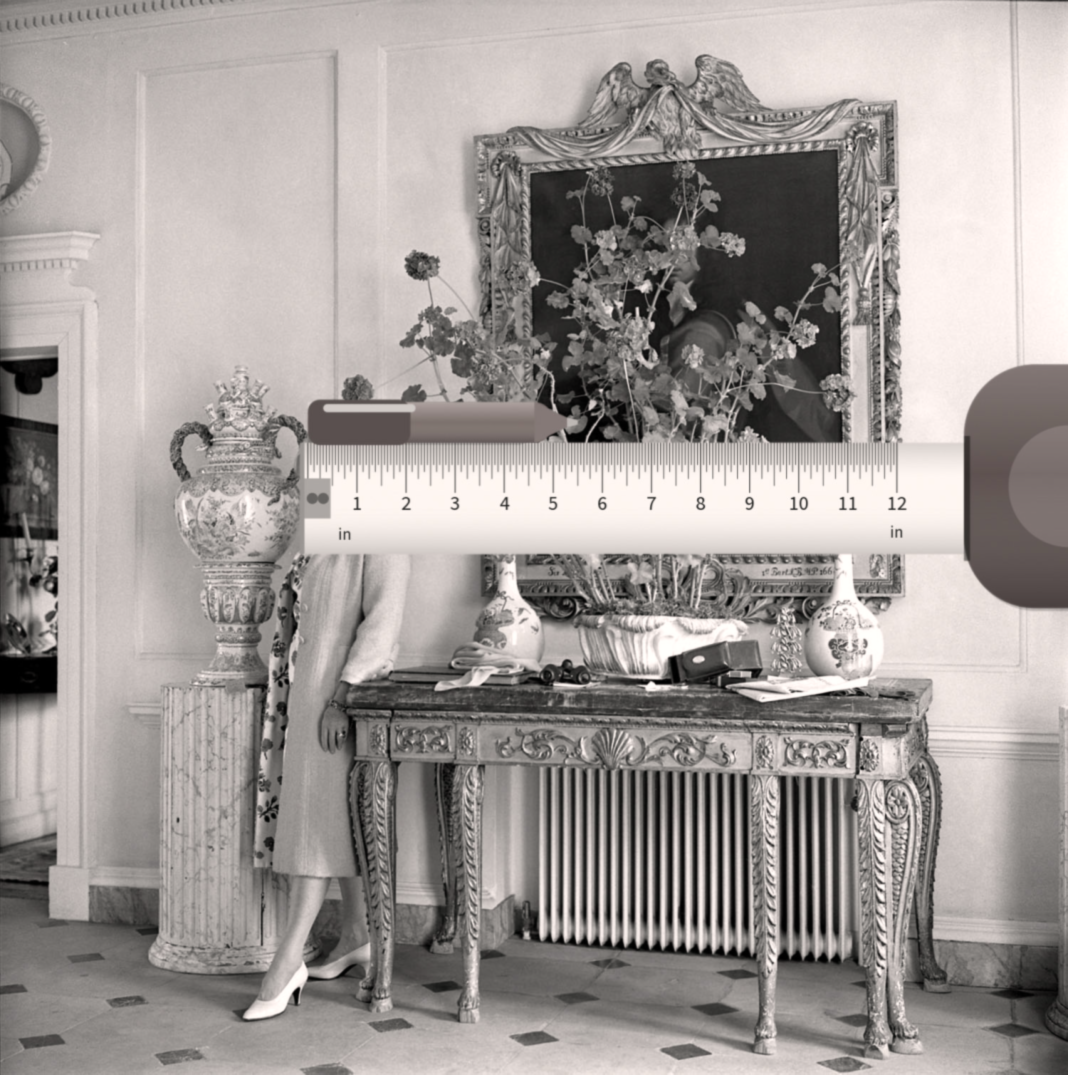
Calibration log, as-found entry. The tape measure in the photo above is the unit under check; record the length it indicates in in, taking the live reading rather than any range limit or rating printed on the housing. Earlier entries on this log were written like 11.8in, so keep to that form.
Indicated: 5.5in
